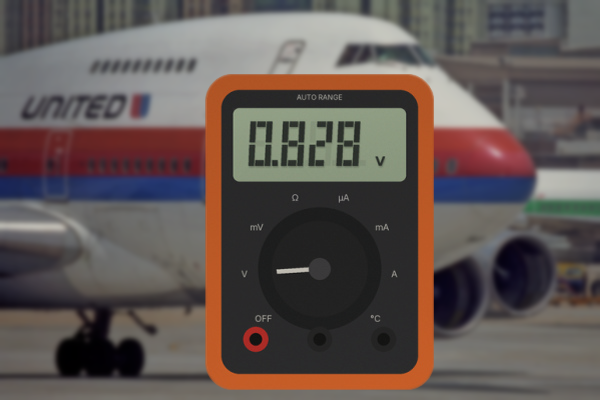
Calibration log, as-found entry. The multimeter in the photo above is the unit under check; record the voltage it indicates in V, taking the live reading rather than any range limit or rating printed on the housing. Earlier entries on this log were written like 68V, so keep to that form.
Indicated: 0.828V
